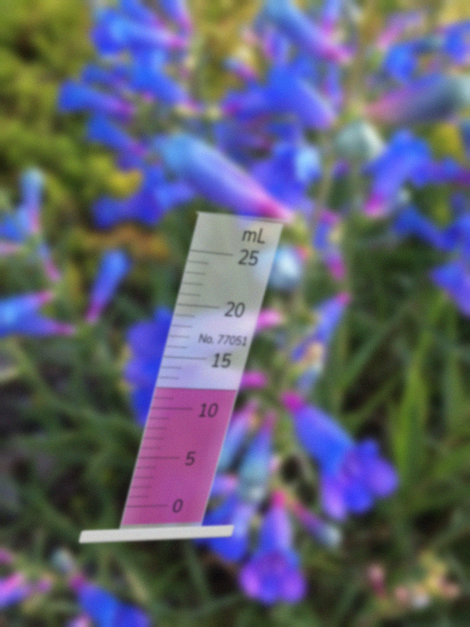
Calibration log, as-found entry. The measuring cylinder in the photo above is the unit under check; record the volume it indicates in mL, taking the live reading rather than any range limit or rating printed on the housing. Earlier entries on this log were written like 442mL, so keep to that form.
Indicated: 12mL
